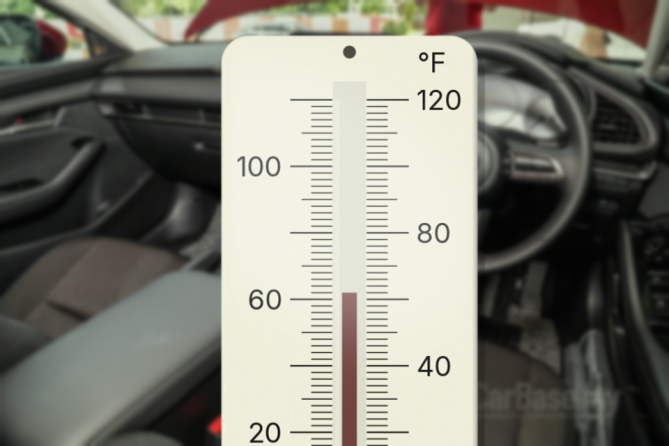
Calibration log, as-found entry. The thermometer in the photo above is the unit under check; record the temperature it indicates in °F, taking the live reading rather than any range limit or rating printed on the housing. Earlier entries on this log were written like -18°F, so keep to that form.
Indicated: 62°F
